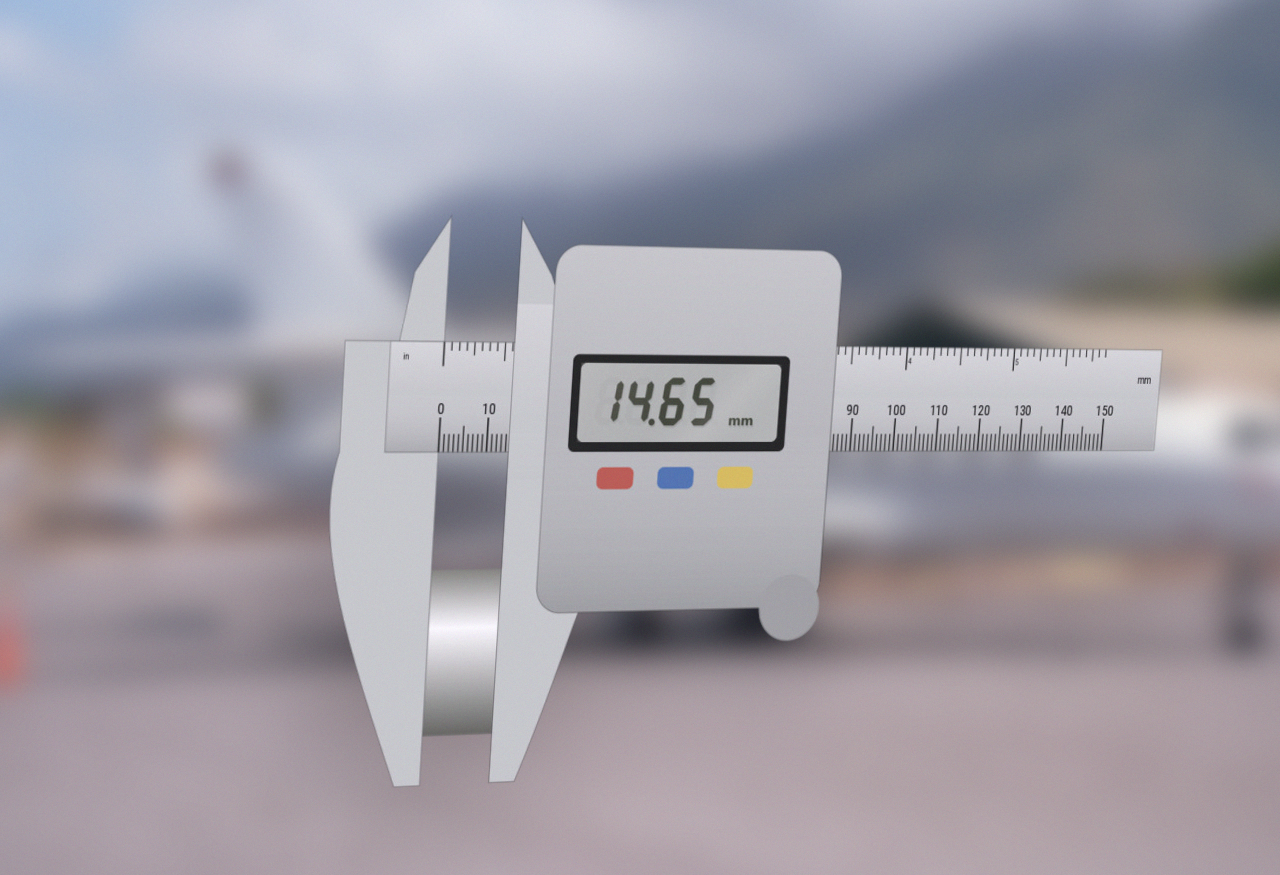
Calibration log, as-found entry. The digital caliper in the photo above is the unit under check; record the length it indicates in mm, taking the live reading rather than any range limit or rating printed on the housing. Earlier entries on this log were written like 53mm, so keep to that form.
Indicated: 14.65mm
